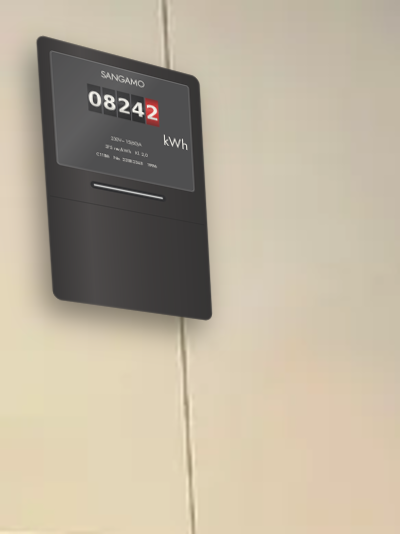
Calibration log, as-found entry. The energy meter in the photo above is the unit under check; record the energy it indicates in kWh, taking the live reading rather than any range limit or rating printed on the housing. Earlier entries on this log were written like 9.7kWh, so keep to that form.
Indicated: 824.2kWh
